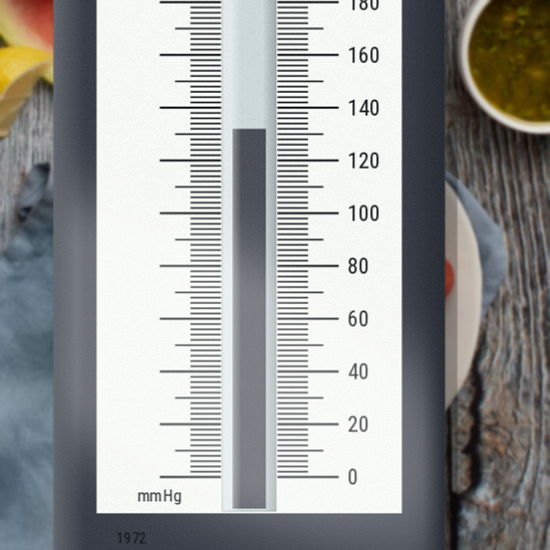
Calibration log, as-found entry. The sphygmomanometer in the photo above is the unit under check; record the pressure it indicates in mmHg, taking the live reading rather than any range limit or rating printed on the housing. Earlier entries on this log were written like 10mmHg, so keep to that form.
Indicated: 132mmHg
